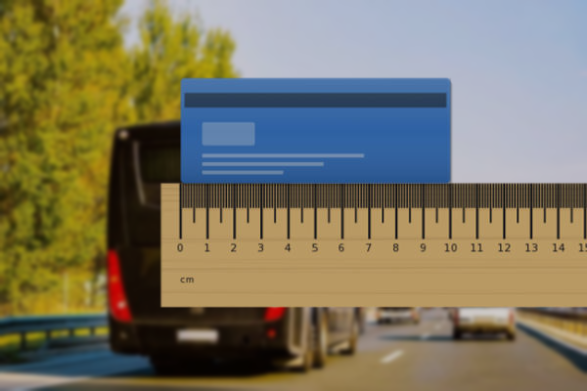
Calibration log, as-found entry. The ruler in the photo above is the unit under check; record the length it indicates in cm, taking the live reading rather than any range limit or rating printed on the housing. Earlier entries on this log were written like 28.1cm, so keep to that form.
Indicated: 10cm
